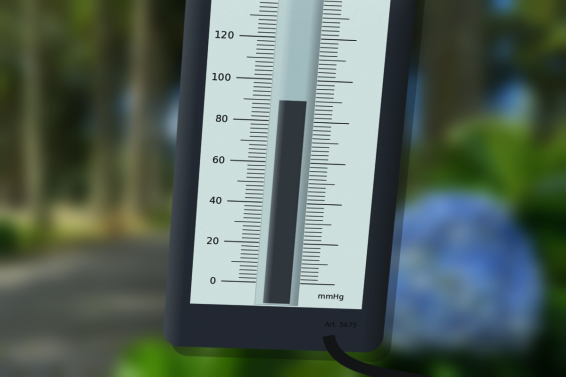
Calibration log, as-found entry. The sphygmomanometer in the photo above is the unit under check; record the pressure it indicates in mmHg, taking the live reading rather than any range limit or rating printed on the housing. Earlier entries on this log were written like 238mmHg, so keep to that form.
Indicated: 90mmHg
